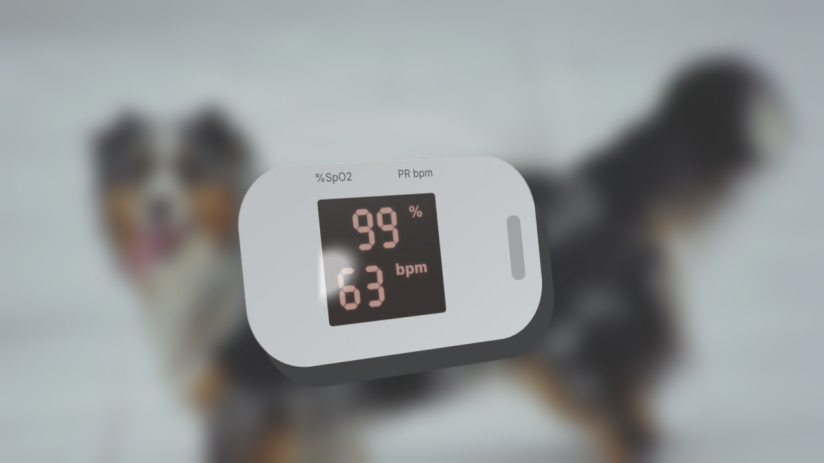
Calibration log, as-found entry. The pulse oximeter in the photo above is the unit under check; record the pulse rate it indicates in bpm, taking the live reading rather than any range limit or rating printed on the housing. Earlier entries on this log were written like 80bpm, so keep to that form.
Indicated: 63bpm
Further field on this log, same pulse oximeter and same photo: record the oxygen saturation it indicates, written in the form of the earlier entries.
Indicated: 99%
